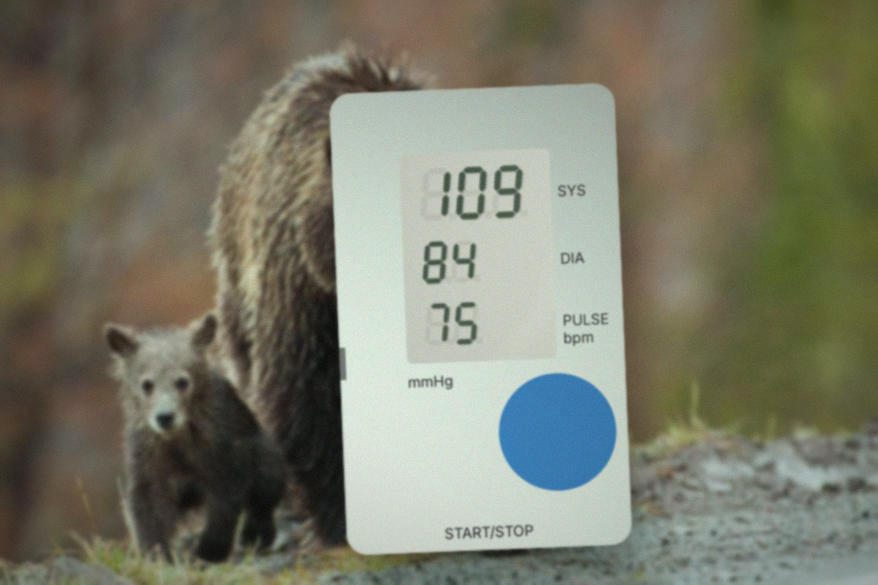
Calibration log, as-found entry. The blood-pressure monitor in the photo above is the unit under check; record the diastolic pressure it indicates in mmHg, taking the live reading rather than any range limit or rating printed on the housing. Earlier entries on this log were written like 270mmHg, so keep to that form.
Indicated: 84mmHg
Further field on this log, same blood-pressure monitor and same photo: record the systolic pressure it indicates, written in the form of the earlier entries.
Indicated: 109mmHg
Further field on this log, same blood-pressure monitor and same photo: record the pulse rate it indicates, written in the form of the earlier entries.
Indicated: 75bpm
